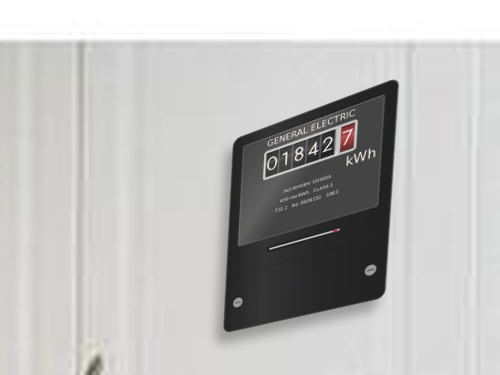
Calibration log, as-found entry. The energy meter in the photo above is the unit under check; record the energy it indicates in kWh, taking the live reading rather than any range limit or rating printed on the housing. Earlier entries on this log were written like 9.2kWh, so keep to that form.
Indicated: 1842.7kWh
